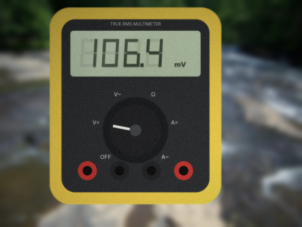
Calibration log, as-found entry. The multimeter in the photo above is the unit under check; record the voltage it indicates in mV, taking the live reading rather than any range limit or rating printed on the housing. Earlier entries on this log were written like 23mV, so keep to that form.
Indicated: 106.4mV
